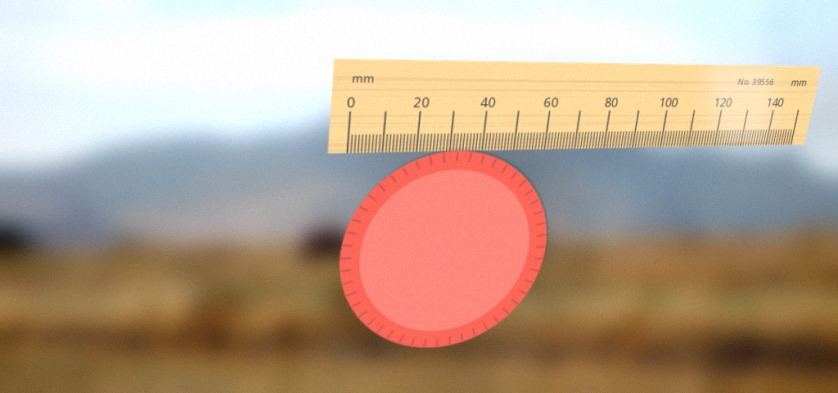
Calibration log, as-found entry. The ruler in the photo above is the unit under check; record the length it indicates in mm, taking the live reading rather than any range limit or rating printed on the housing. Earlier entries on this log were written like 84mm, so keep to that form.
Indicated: 65mm
